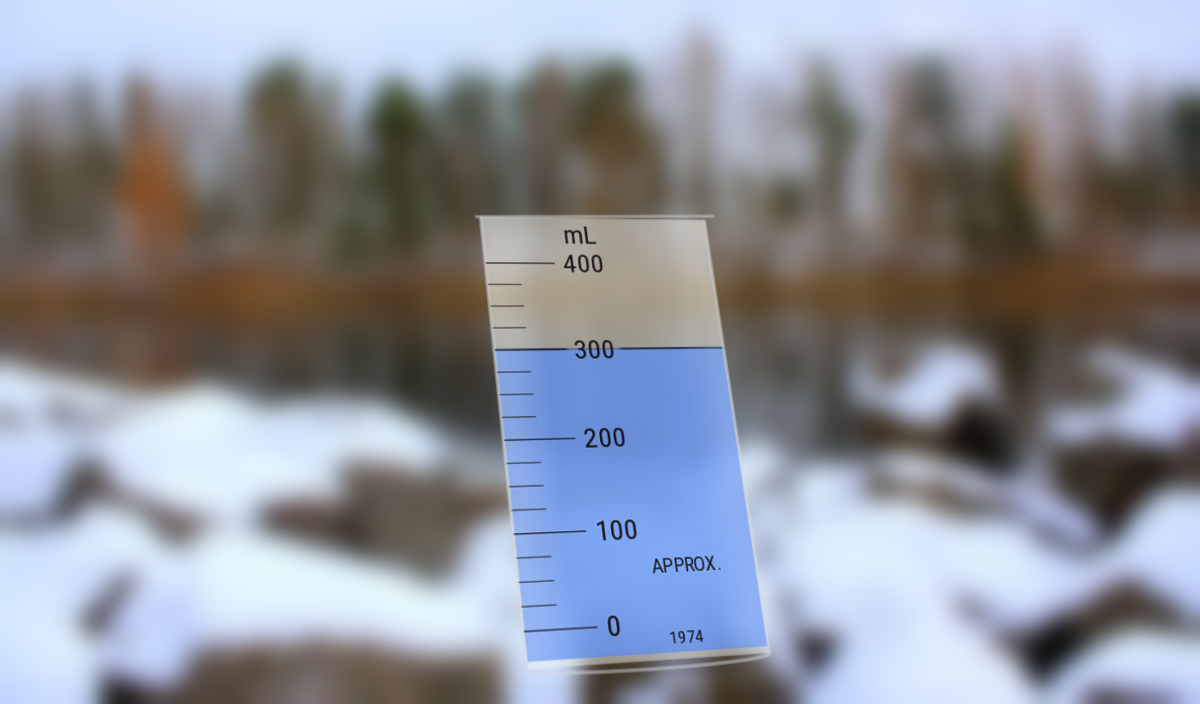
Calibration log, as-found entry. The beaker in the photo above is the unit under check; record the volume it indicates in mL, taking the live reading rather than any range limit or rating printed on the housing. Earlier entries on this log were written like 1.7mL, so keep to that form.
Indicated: 300mL
